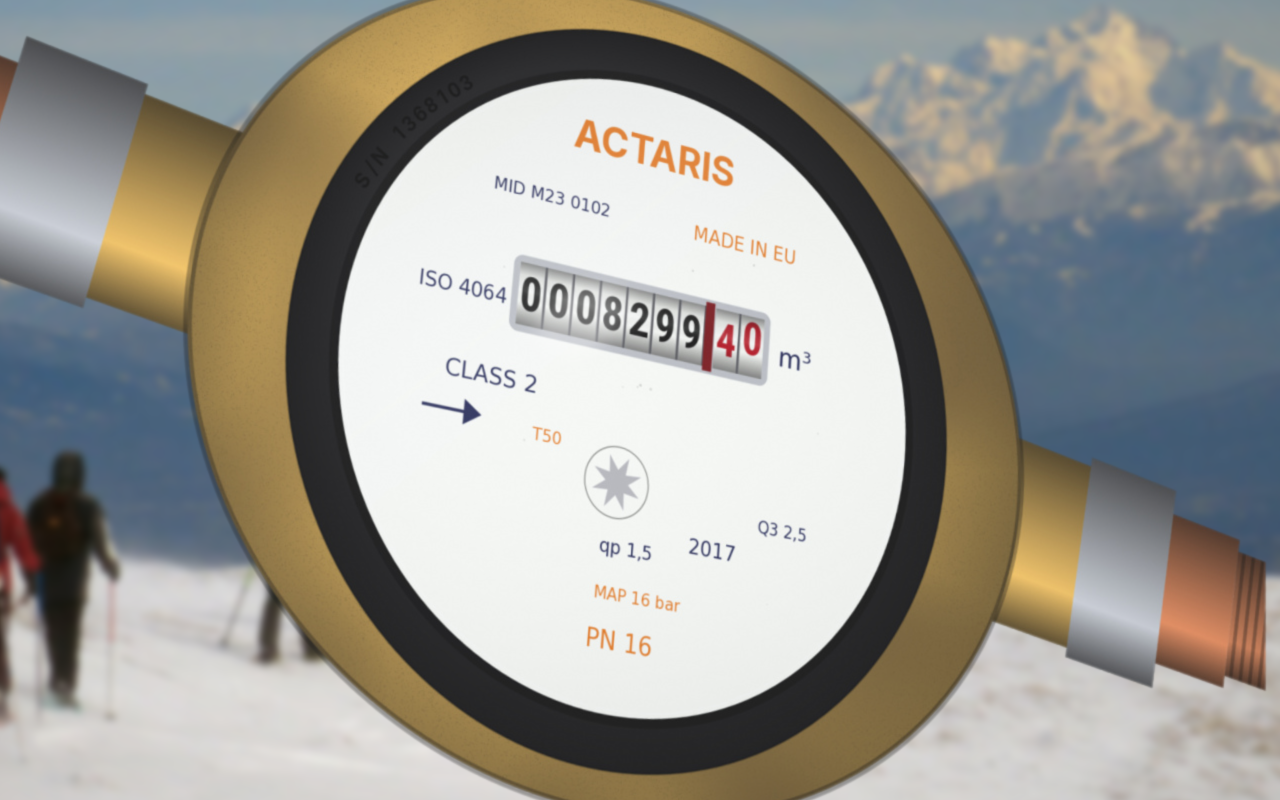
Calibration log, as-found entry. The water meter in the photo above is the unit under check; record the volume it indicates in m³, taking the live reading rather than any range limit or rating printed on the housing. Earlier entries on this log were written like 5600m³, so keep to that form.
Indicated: 8299.40m³
